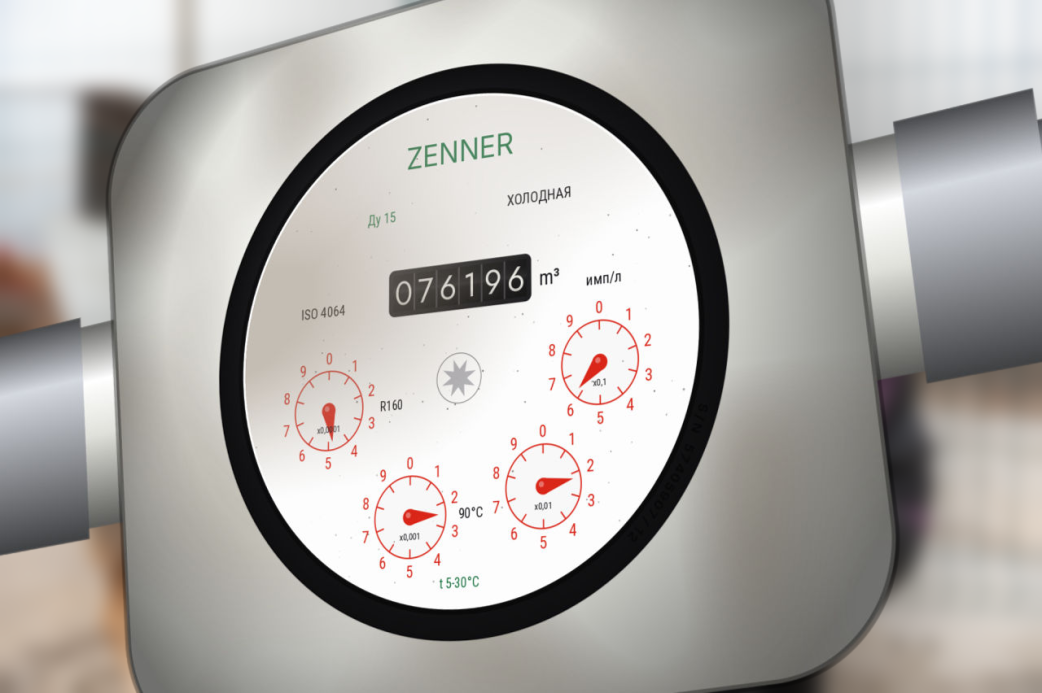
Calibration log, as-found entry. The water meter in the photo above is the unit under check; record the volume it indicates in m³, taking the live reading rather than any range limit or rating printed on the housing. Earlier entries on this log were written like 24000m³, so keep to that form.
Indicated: 76196.6224m³
